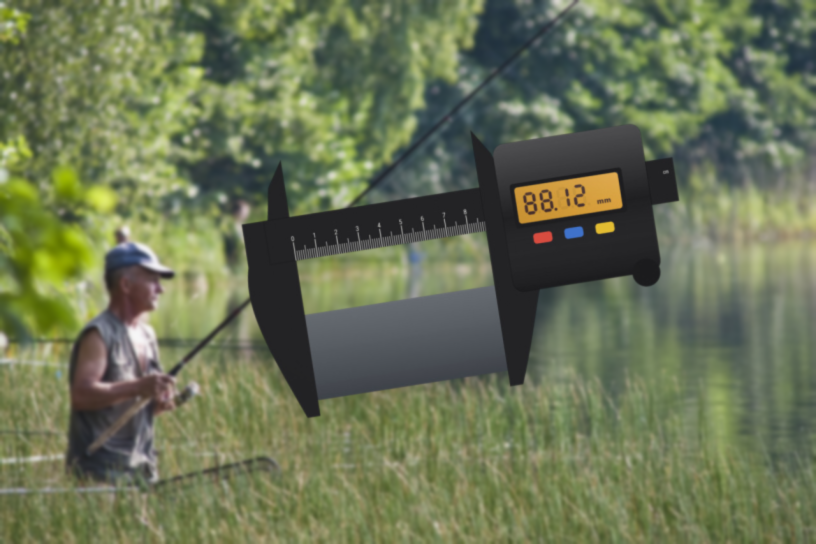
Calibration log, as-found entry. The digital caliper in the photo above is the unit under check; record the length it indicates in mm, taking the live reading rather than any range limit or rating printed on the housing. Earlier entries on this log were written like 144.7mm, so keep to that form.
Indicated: 88.12mm
